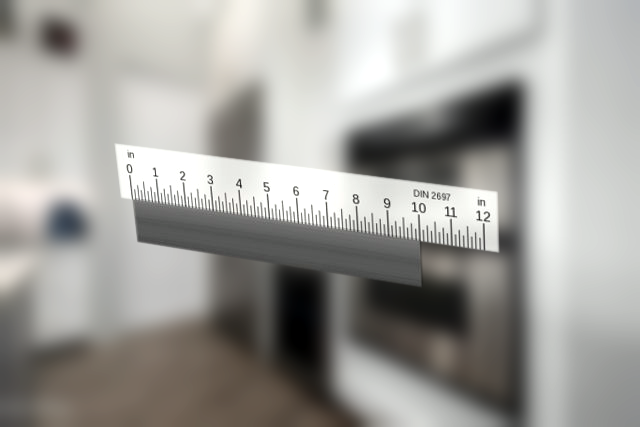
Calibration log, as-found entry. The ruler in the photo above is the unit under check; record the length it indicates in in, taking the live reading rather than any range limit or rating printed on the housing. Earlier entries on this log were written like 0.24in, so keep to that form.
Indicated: 10in
